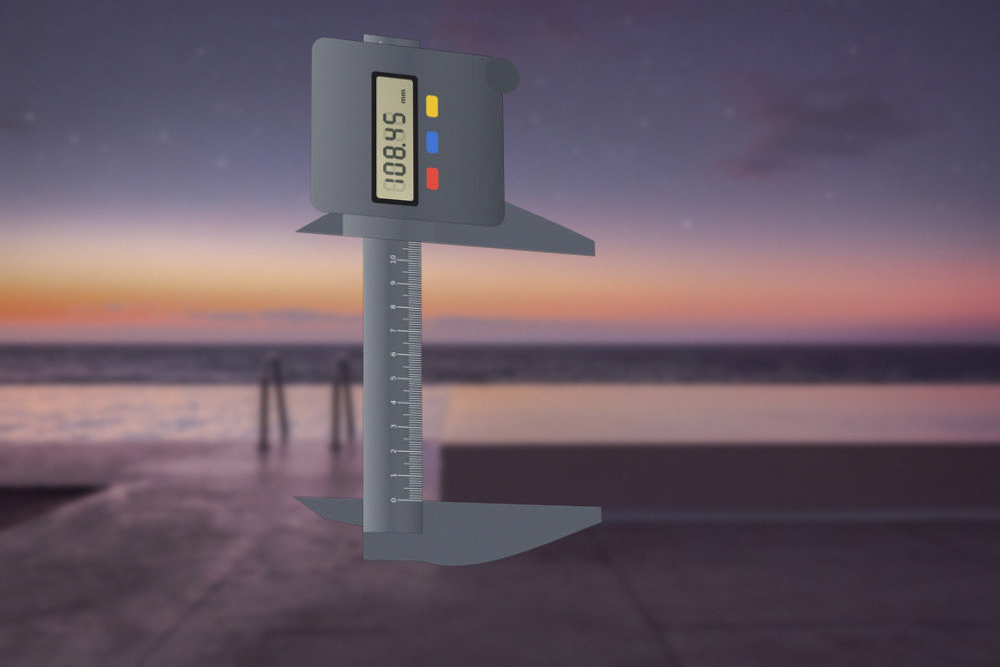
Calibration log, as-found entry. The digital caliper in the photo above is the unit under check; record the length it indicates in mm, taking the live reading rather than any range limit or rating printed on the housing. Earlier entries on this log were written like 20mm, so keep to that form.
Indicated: 108.45mm
